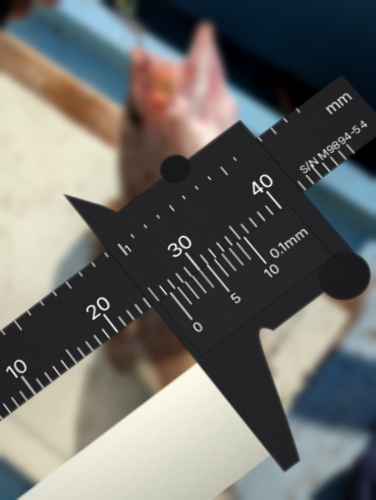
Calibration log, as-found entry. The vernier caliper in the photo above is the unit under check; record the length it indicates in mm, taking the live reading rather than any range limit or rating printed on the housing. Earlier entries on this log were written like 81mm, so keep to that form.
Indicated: 26.4mm
